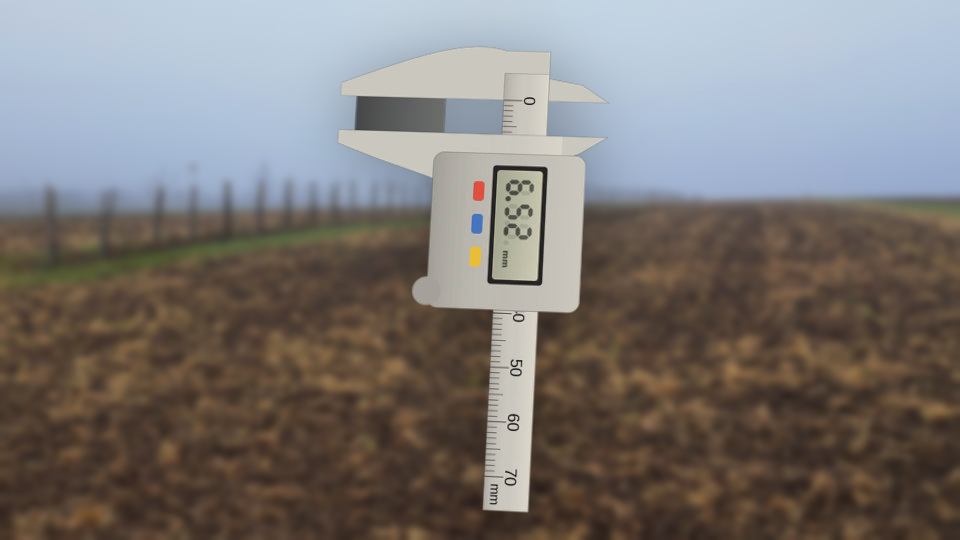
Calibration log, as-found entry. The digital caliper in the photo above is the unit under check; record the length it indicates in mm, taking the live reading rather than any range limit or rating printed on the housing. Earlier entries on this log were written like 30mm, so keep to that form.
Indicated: 6.52mm
